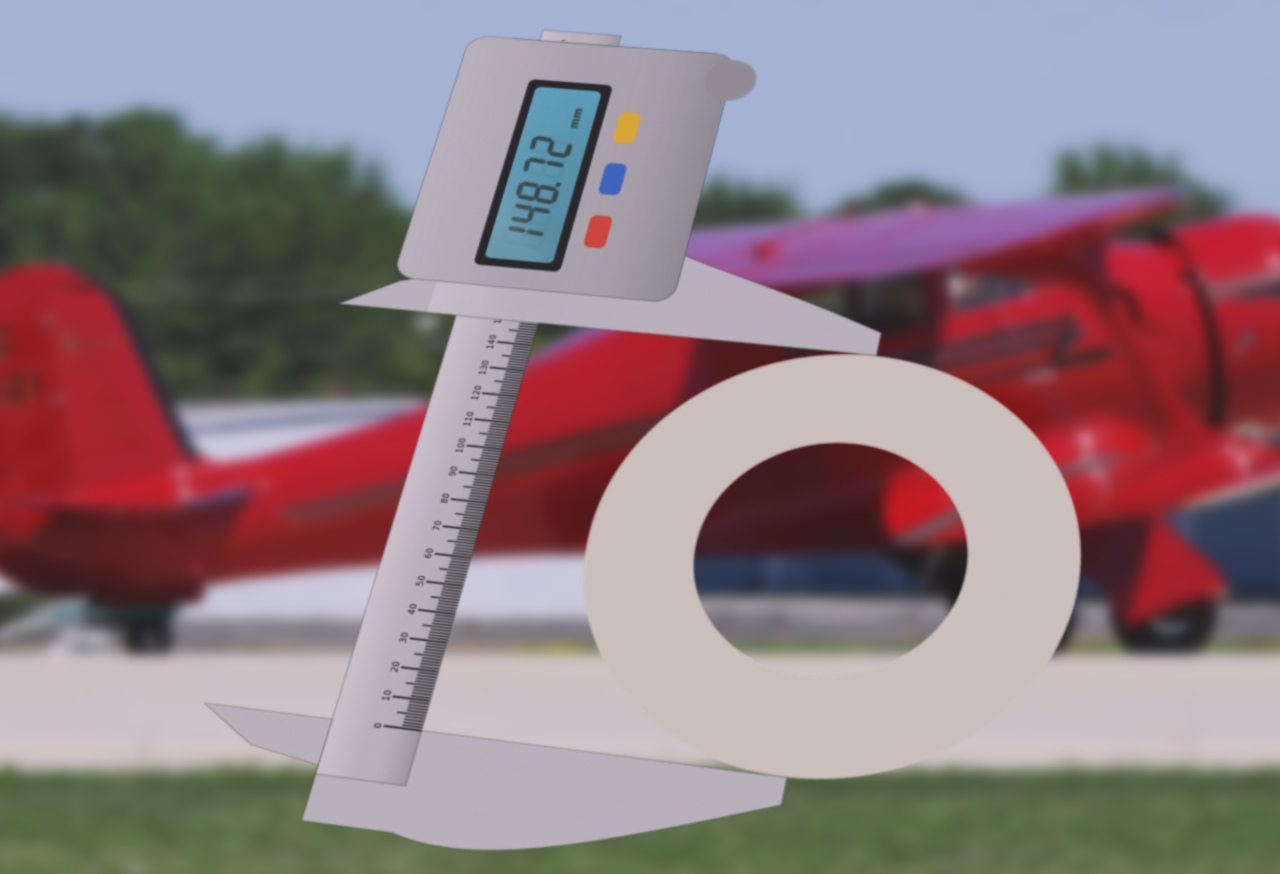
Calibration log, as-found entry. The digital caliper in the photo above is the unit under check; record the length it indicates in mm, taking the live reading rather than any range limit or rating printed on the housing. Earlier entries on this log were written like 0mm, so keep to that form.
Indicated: 148.72mm
